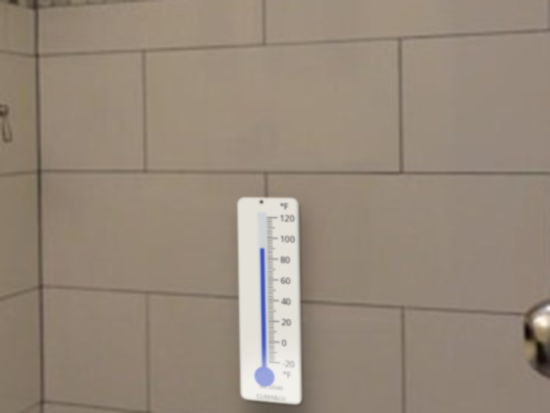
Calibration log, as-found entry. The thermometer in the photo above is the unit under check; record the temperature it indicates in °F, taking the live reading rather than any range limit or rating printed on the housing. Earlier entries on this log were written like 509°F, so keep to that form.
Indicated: 90°F
